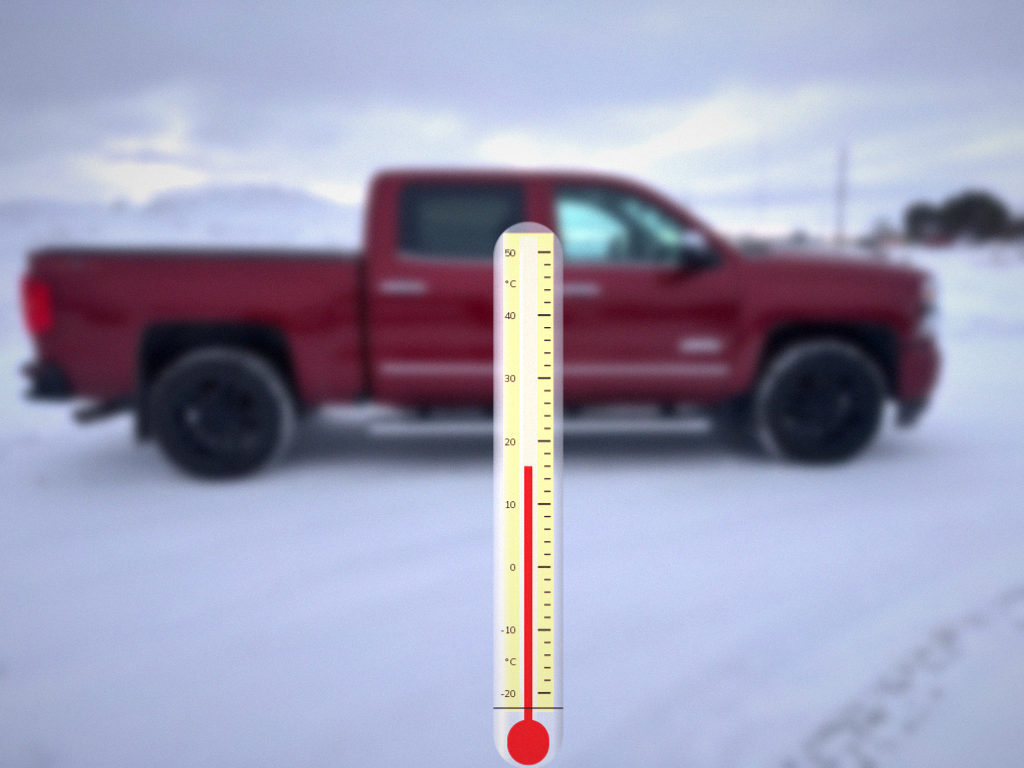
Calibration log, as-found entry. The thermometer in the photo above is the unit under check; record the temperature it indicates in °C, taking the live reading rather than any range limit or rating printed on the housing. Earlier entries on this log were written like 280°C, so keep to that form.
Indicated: 16°C
